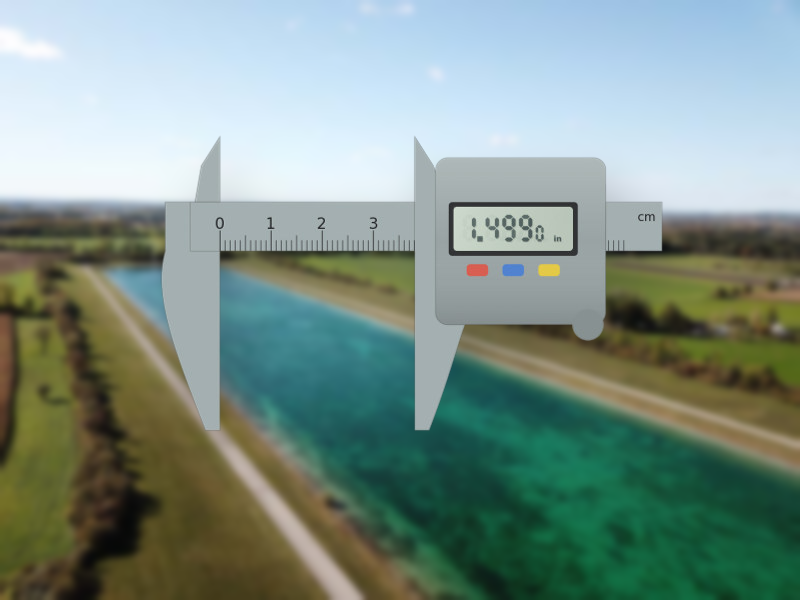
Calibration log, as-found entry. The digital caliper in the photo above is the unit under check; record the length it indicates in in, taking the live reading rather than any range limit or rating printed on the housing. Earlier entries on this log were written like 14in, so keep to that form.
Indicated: 1.4990in
